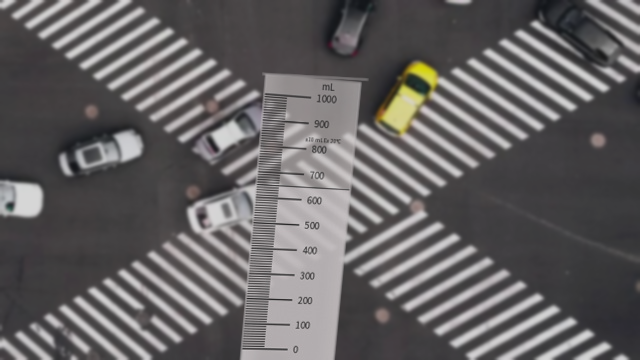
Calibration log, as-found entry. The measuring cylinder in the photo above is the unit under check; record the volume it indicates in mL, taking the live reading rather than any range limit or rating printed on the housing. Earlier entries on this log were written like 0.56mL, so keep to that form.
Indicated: 650mL
